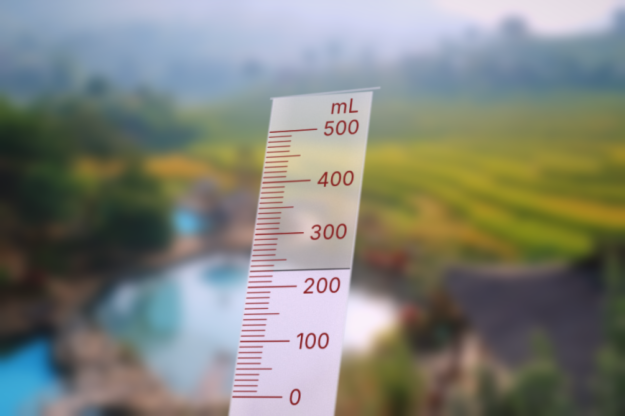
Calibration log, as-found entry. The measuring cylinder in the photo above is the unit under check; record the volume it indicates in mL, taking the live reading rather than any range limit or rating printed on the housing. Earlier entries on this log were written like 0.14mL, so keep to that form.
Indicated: 230mL
